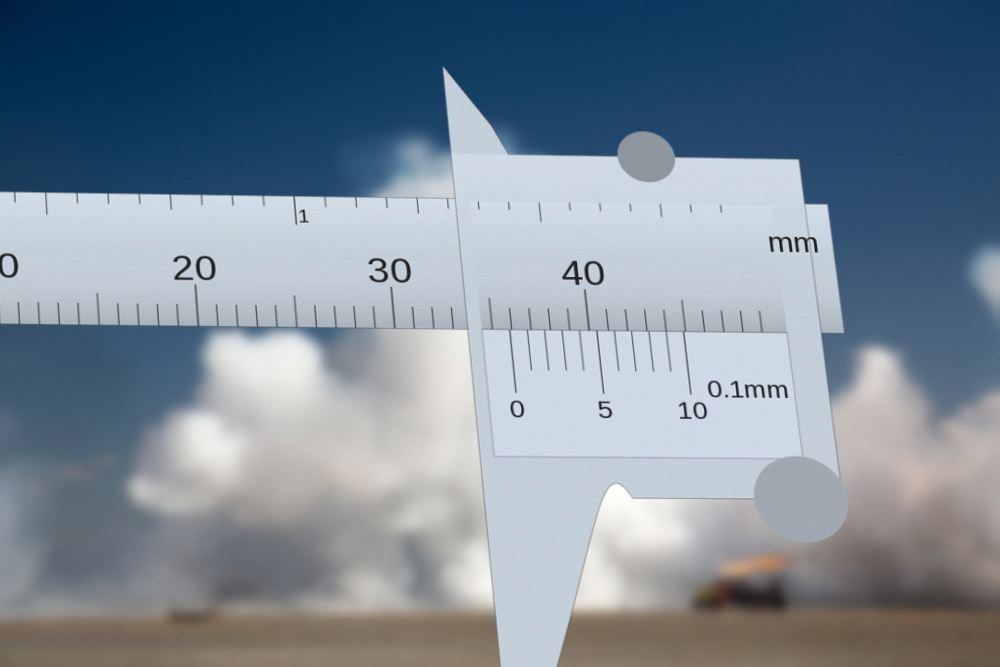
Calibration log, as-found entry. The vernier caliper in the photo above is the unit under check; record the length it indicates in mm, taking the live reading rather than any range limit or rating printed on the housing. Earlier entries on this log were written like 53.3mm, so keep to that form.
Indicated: 35.9mm
